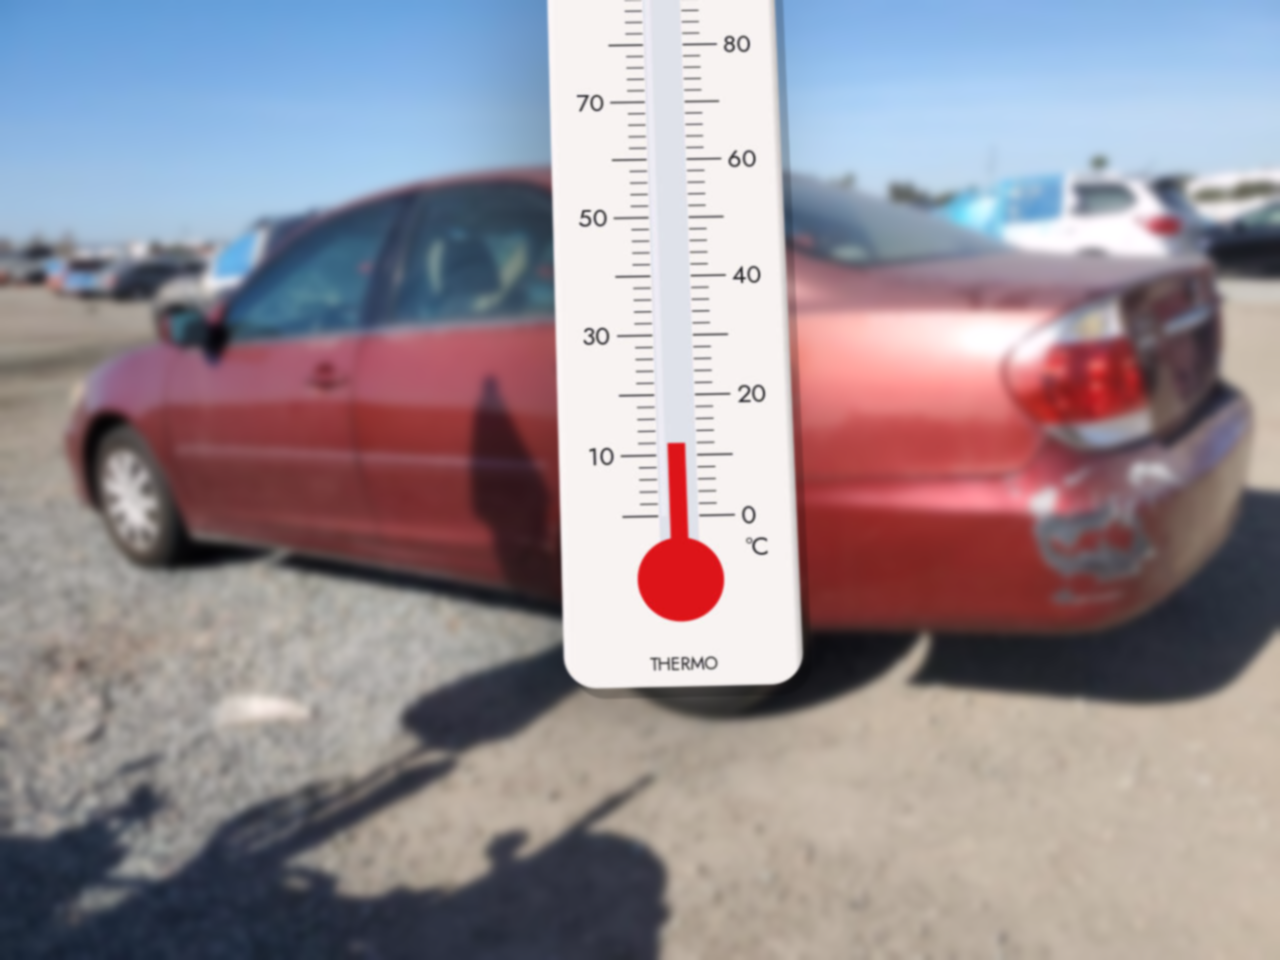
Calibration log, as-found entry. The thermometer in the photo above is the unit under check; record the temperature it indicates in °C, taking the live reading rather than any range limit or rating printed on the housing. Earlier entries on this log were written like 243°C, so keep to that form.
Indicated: 12°C
